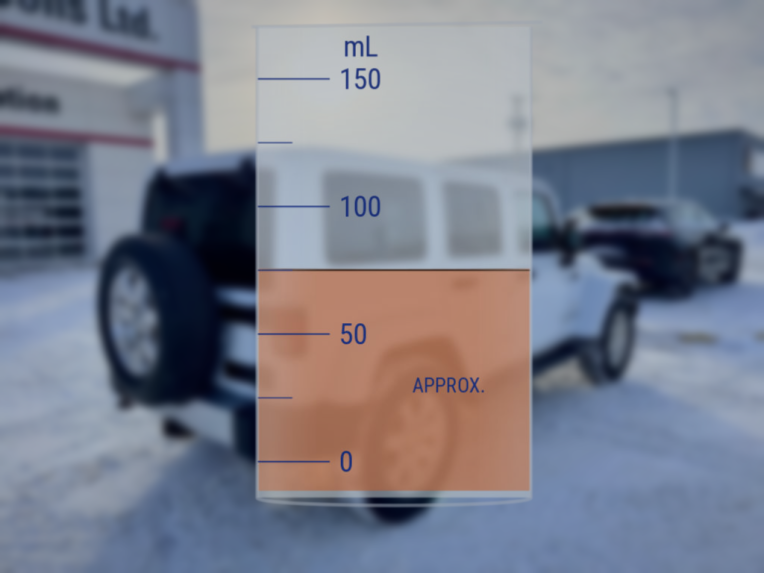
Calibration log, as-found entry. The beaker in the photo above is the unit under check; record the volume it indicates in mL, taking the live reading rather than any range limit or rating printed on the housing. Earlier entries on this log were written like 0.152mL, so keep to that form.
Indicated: 75mL
